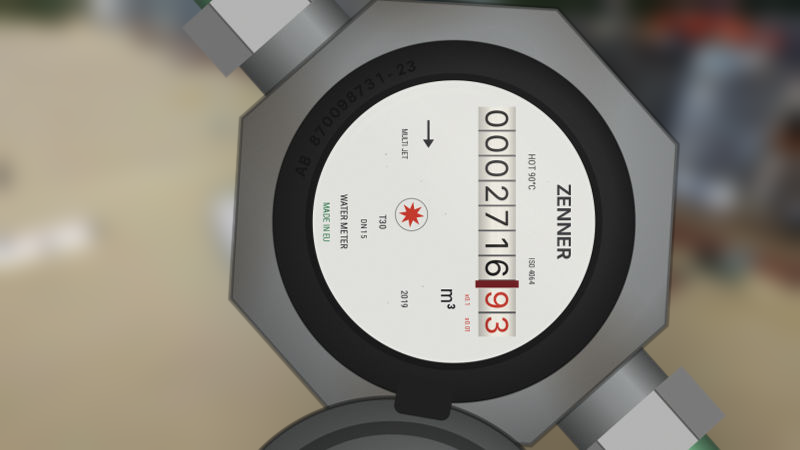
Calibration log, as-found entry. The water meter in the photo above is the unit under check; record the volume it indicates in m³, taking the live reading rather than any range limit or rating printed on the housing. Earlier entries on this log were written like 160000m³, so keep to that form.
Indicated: 2716.93m³
